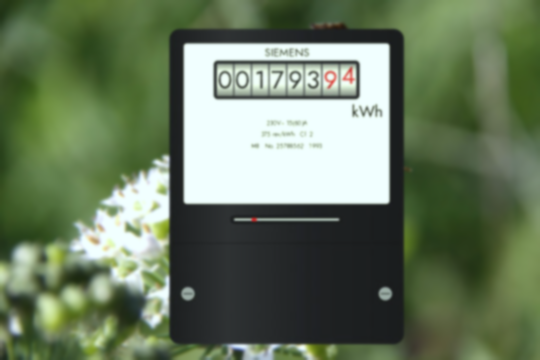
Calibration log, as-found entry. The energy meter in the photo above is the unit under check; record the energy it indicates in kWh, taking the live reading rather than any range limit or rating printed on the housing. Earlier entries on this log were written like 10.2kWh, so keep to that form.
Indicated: 1793.94kWh
